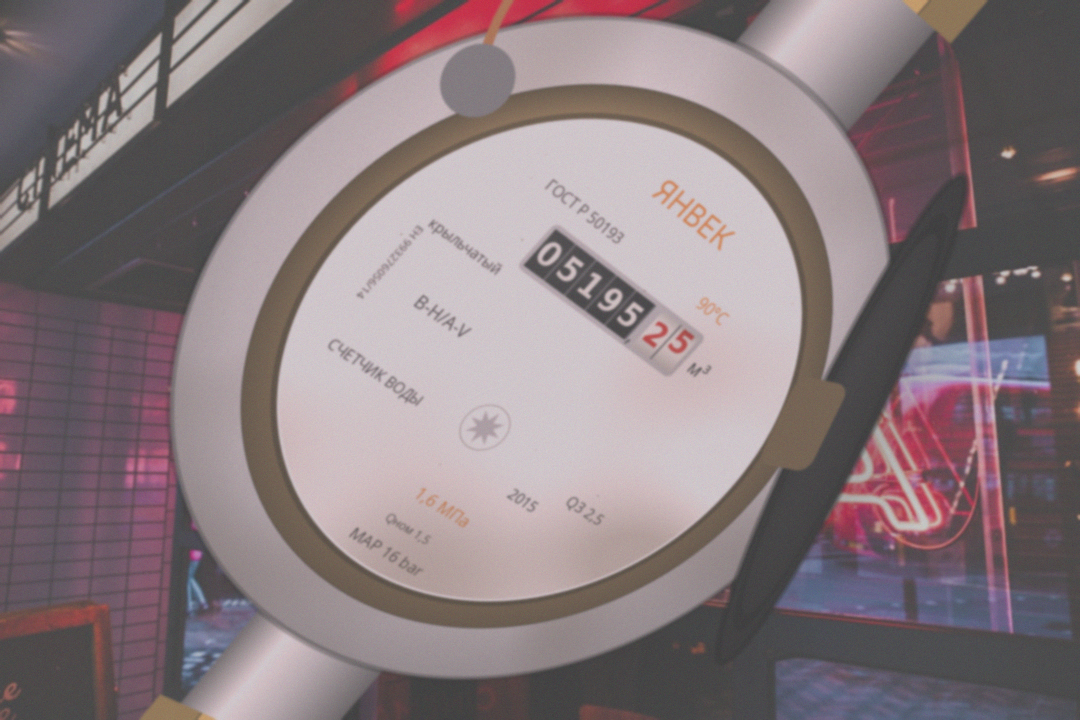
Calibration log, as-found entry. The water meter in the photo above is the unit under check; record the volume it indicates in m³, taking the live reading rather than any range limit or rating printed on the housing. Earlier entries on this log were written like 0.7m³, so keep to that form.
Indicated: 5195.25m³
